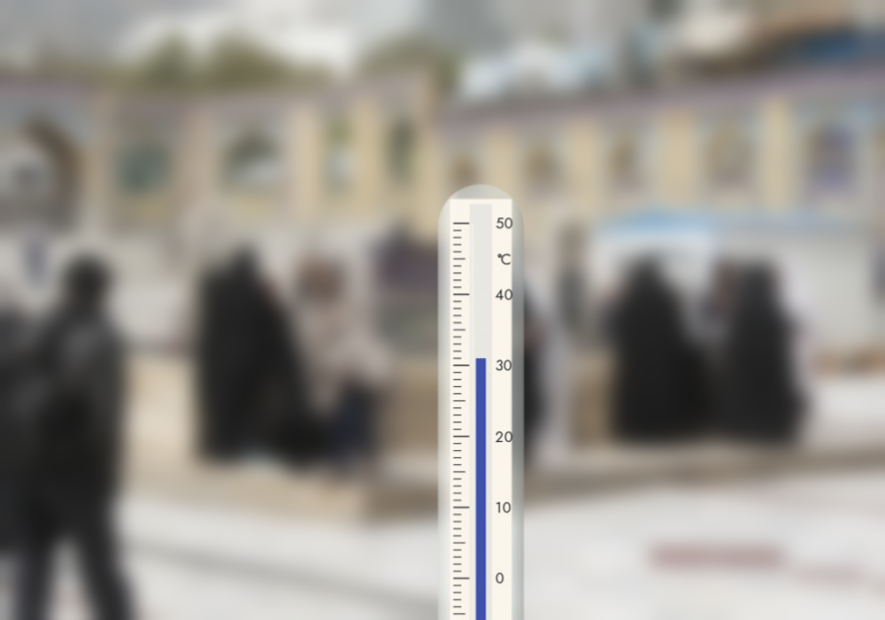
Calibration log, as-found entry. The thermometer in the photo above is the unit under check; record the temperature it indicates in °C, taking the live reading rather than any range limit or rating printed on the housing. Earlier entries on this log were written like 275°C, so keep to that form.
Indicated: 31°C
